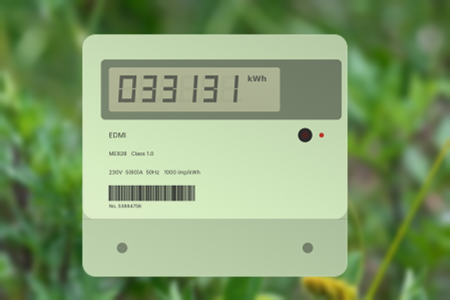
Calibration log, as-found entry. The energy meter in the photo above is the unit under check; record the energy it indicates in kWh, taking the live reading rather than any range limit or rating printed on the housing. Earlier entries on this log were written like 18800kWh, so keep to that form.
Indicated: 33131kWh
